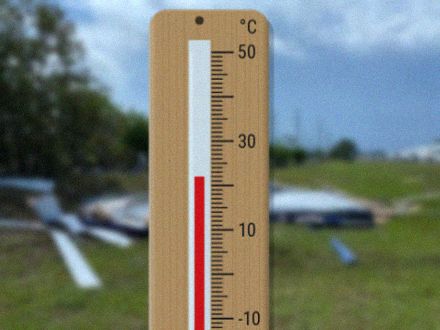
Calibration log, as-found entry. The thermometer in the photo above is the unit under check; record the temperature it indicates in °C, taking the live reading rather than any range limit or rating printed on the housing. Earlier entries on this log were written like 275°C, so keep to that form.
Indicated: 22°C
